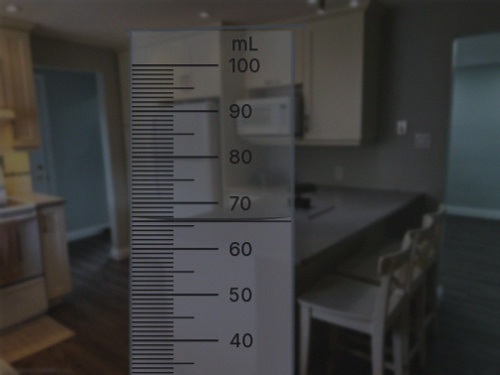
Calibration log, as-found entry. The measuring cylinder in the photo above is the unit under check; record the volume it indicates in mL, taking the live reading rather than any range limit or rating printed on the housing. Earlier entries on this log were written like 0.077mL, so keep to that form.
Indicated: 66mL
